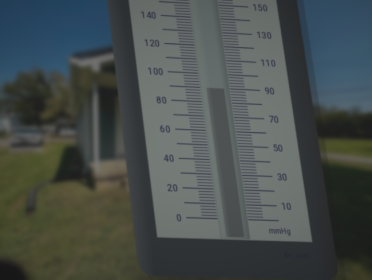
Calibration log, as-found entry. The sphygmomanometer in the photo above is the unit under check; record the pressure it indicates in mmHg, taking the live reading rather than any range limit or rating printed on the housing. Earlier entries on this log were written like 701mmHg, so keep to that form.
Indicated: 90mmHg
